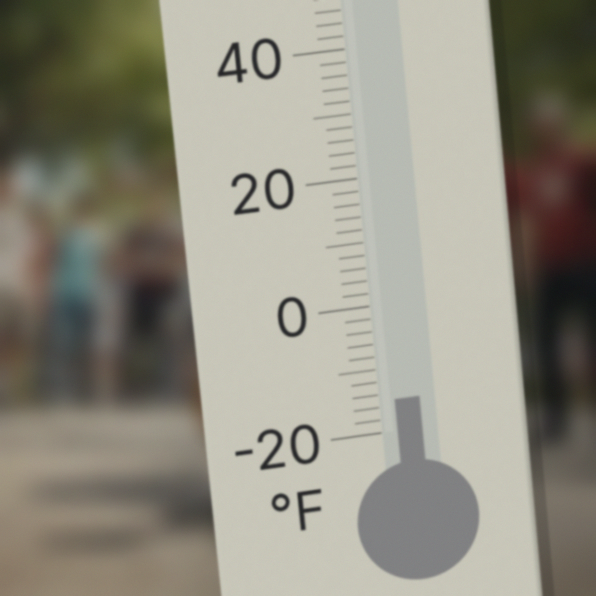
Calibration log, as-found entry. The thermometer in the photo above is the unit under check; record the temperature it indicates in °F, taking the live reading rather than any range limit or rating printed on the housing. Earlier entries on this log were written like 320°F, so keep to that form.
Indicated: -15°F
